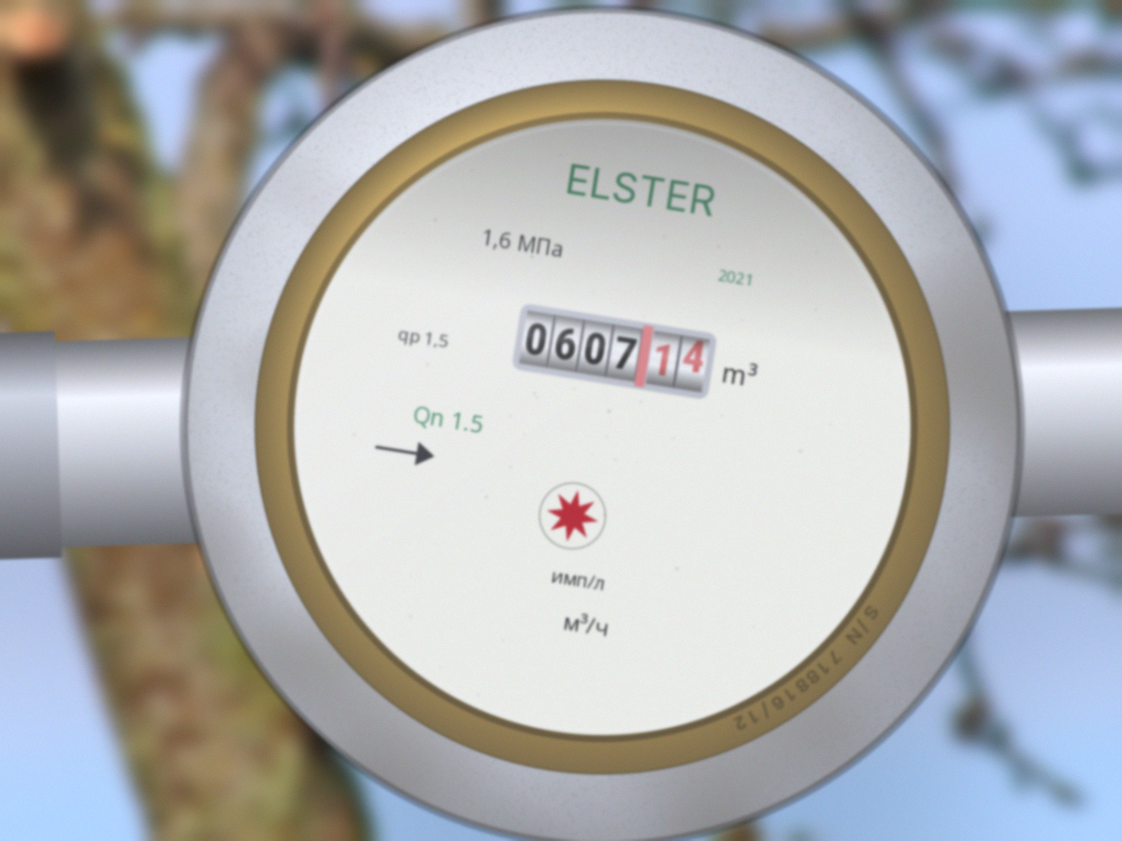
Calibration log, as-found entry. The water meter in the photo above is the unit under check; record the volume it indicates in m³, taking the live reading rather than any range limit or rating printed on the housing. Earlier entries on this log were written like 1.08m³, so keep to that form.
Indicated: 607.14m³
